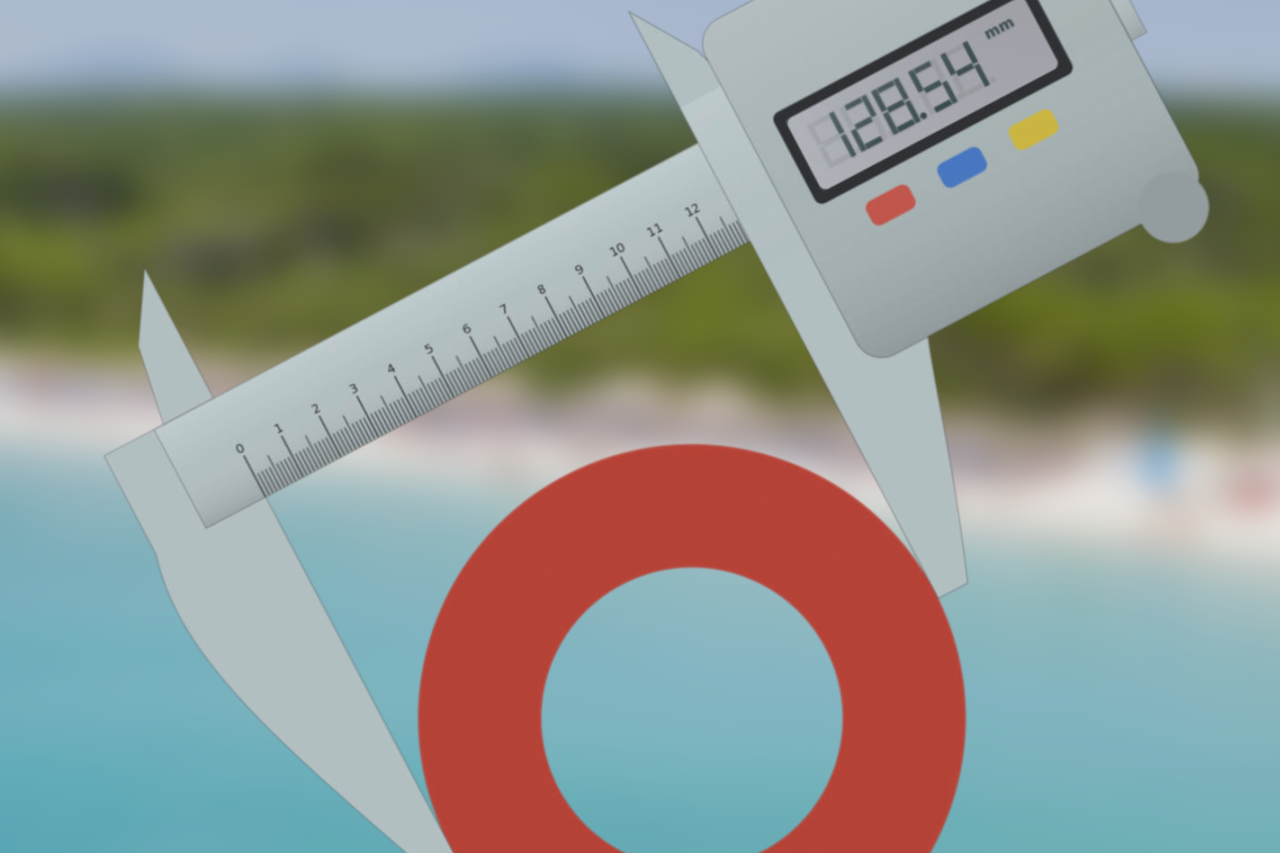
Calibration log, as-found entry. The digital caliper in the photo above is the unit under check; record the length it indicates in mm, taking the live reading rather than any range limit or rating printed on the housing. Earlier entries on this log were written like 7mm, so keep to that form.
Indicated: 128.54mm
